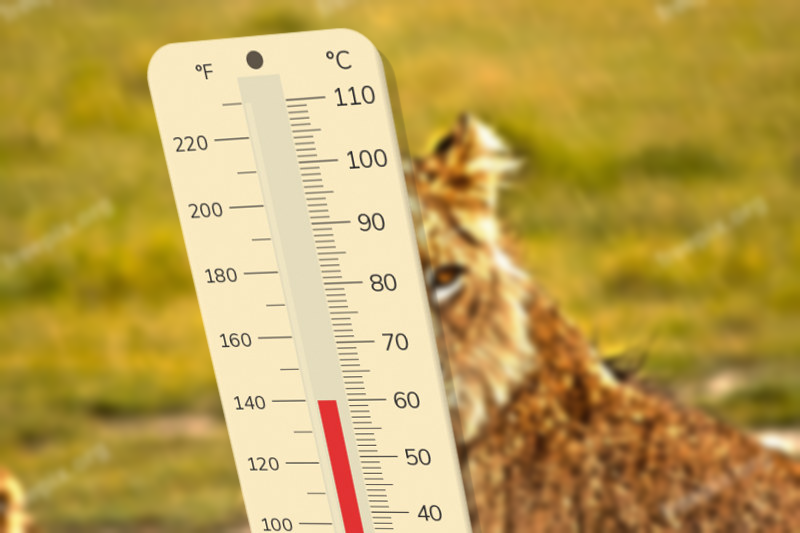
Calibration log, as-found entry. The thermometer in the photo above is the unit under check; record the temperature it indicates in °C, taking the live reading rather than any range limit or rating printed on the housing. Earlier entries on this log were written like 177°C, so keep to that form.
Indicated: 60°C
